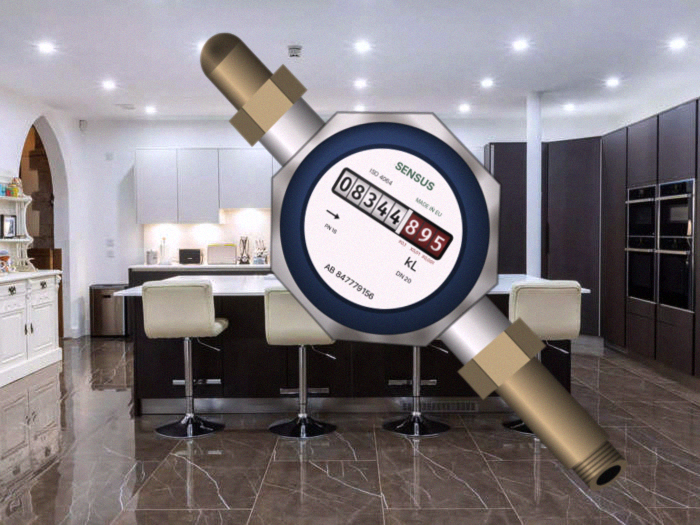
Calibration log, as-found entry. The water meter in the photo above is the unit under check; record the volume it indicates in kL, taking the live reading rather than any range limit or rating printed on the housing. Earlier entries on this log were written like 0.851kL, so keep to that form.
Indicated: 8344.895kL
